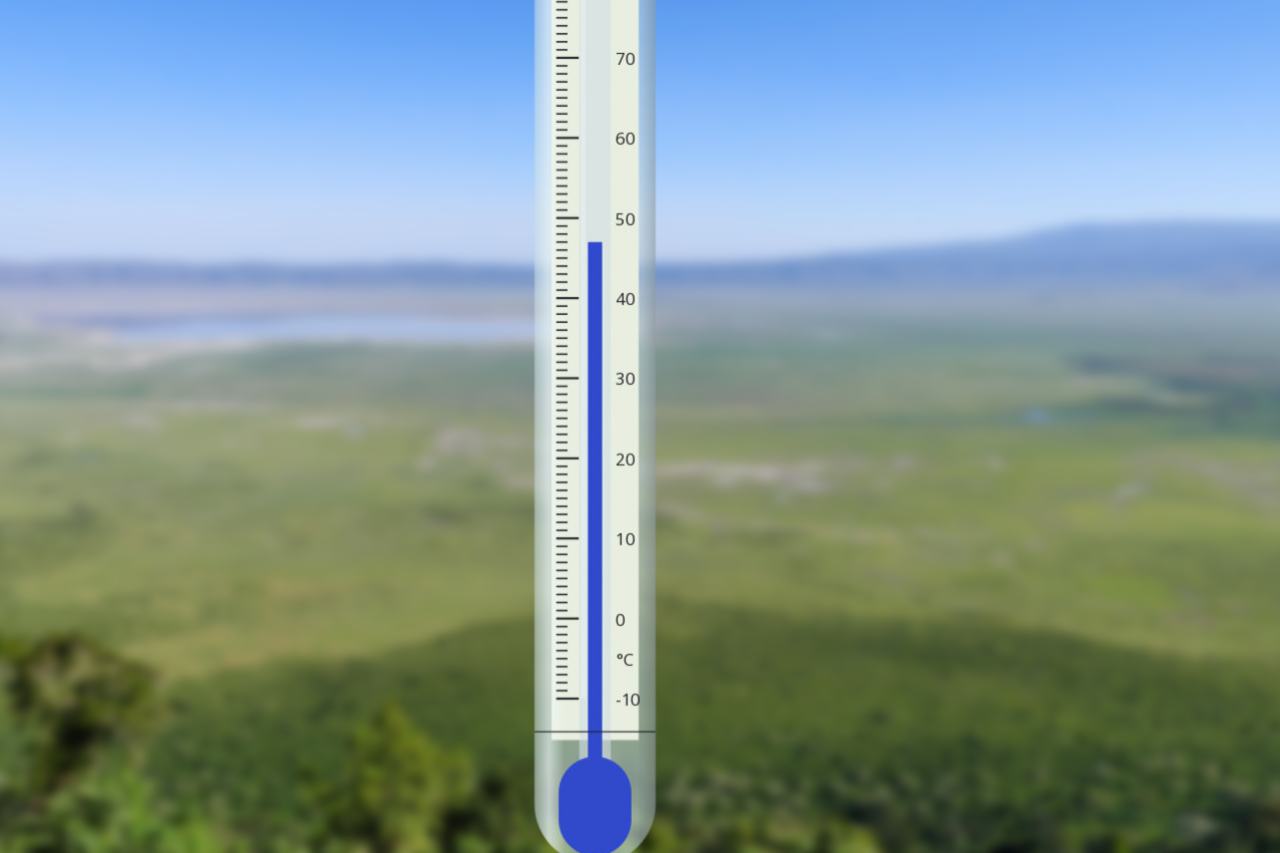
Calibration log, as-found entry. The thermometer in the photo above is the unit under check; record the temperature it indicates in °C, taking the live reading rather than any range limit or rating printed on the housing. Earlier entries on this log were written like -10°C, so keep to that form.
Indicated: 47°C
